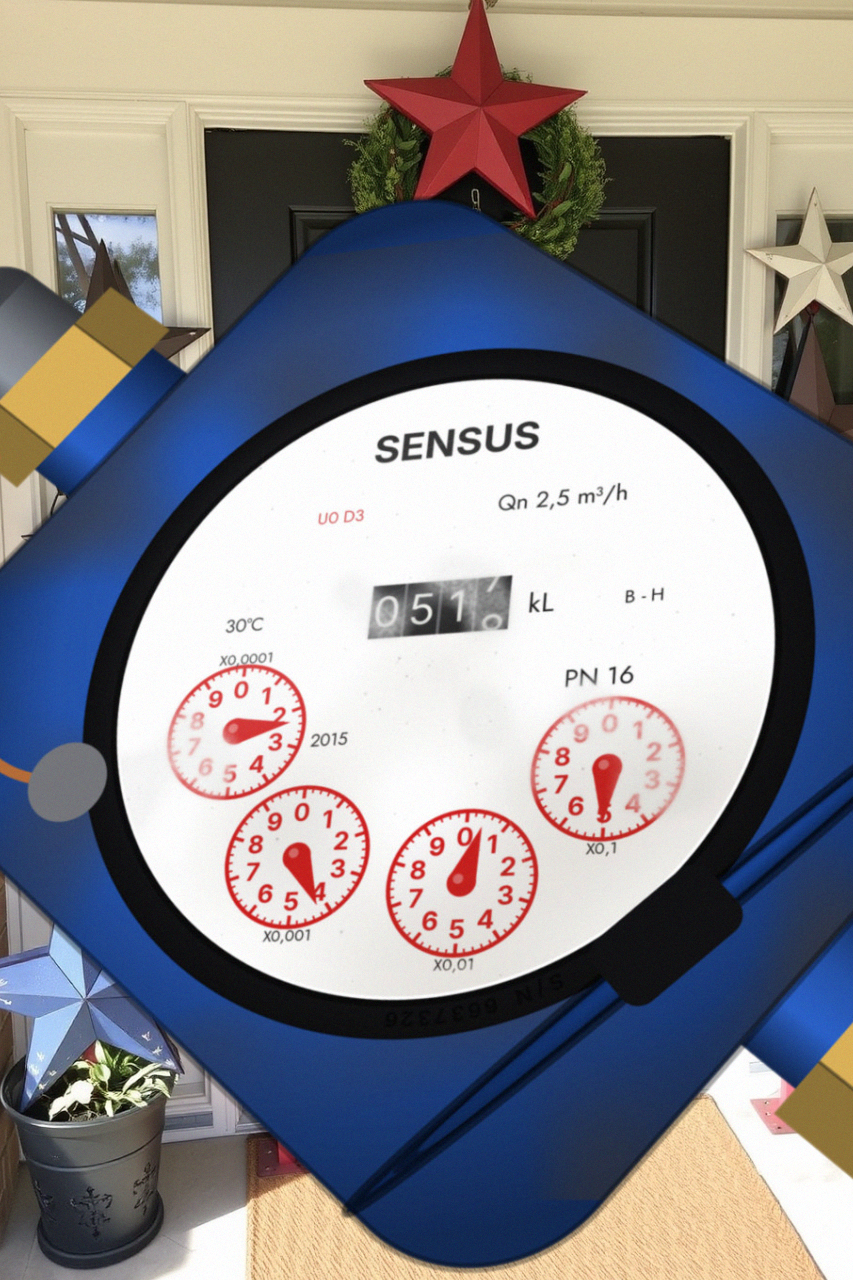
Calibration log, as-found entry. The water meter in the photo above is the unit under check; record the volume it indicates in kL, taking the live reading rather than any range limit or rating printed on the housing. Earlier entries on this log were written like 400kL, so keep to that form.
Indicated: 517.5042kL
